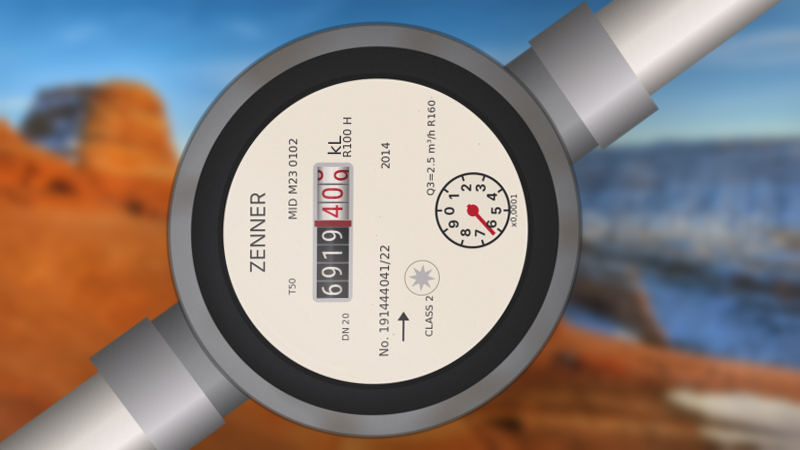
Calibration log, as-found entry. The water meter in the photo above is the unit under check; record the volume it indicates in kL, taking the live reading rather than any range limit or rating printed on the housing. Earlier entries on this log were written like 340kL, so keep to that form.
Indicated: 6919.4086kL
